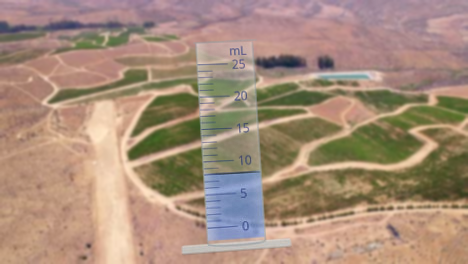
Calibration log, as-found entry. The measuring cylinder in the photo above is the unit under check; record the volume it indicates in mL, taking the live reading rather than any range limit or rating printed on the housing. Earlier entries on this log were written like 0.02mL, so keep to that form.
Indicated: 8mL
